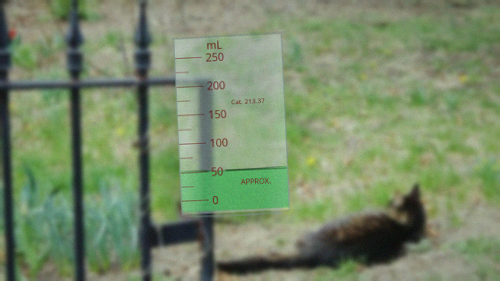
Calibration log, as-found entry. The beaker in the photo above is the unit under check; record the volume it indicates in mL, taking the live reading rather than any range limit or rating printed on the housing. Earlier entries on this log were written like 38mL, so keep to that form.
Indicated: 50mL
